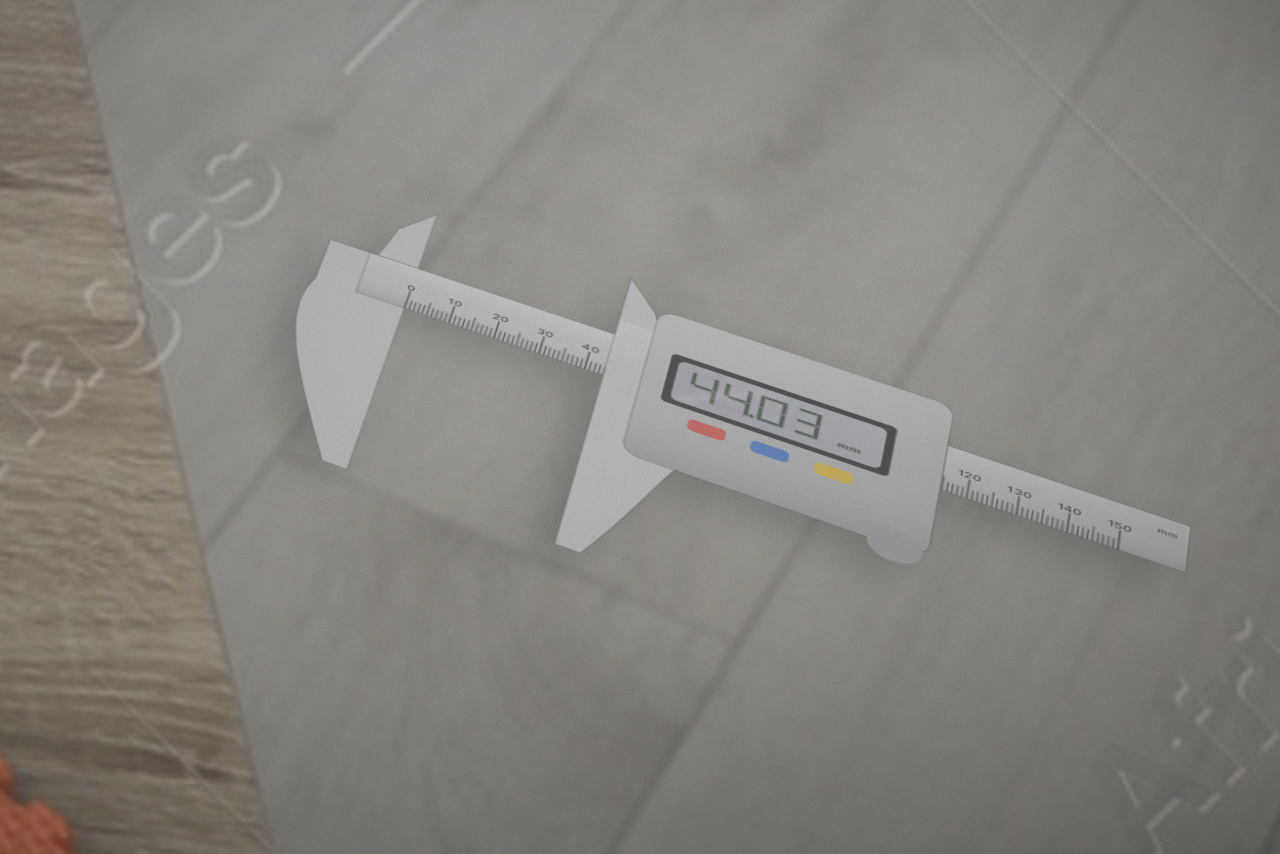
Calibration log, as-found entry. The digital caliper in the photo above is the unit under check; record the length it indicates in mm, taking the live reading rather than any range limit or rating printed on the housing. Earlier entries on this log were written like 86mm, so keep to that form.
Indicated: 44.03mm
